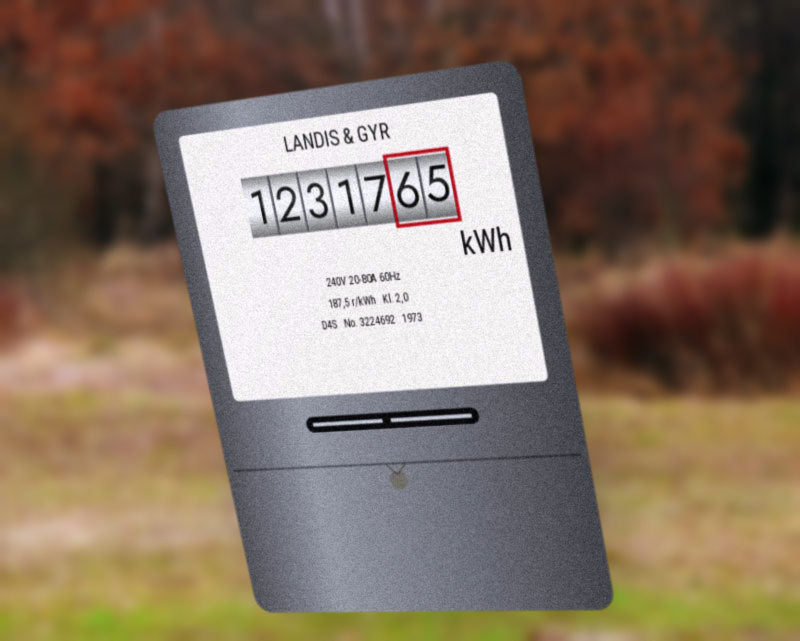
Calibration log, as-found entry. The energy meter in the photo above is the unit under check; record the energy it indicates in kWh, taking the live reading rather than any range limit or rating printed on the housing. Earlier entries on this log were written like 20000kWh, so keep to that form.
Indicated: 12317.65kWh
